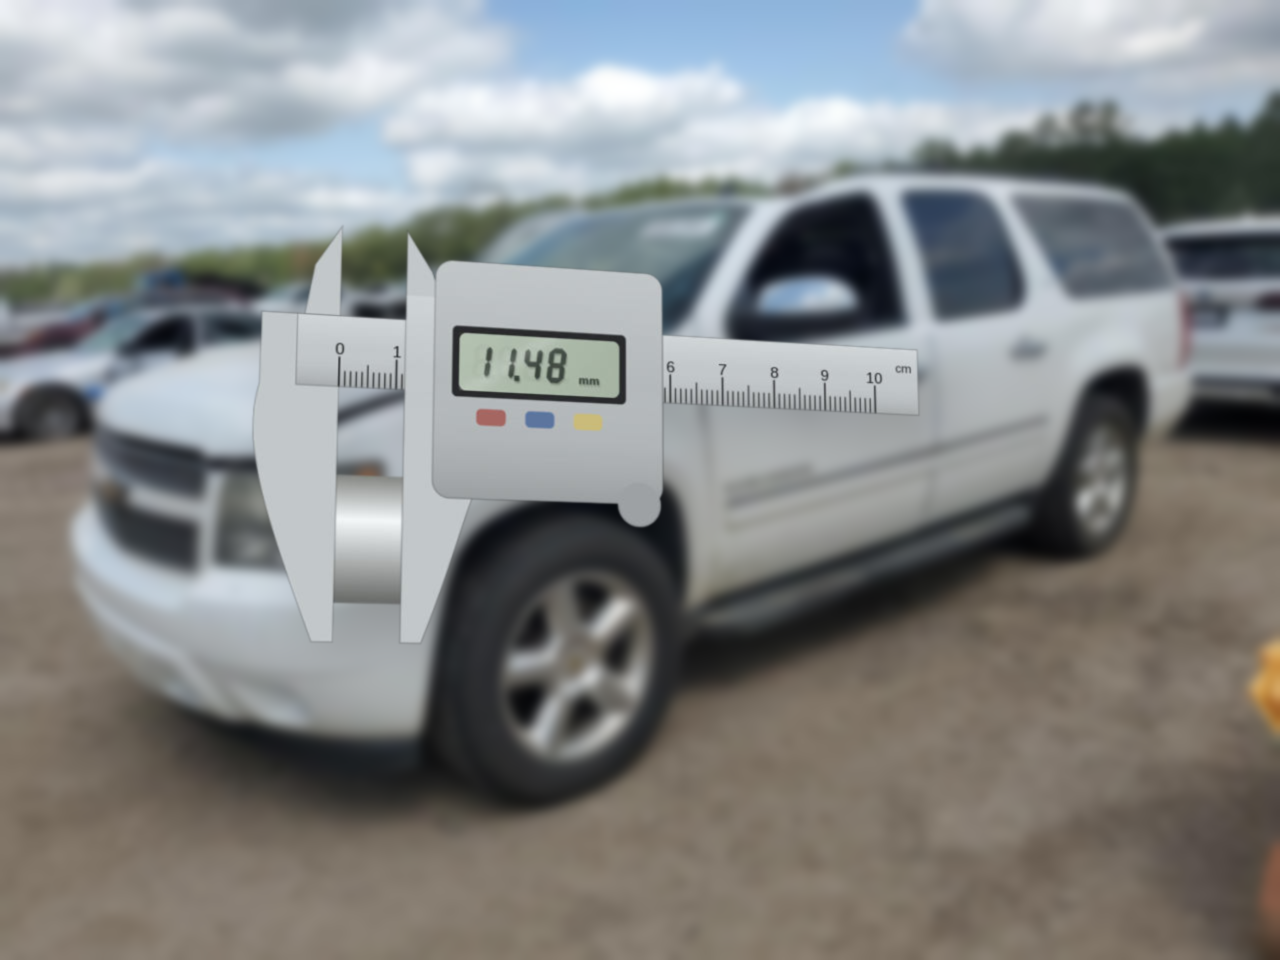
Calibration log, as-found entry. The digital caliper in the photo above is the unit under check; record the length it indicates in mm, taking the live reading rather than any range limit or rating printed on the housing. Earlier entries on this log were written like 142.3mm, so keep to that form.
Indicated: 11.48mm
